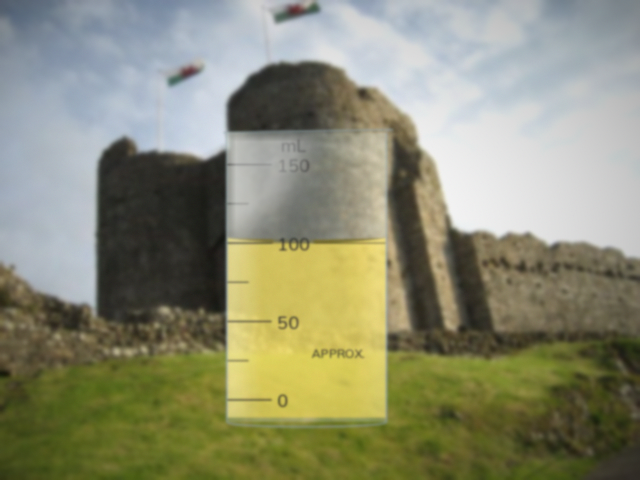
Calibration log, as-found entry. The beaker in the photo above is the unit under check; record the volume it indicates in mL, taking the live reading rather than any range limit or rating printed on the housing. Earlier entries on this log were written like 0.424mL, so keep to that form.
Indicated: 100mL
